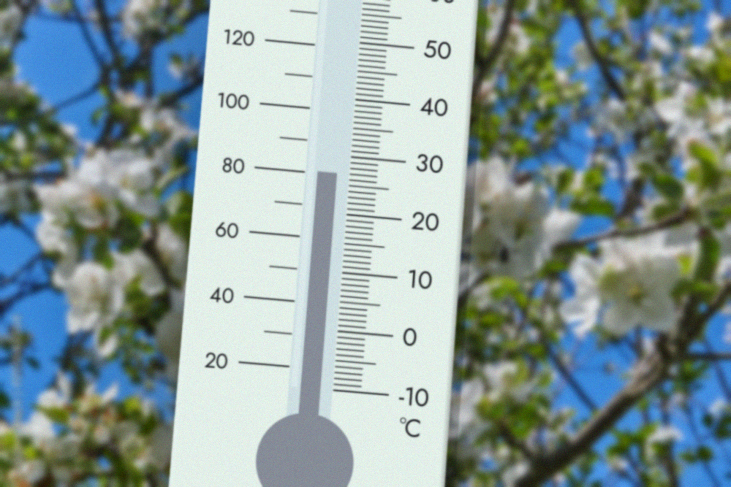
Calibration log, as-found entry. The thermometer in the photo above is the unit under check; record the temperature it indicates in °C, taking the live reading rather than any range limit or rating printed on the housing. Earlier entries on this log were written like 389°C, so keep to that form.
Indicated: 27°C
